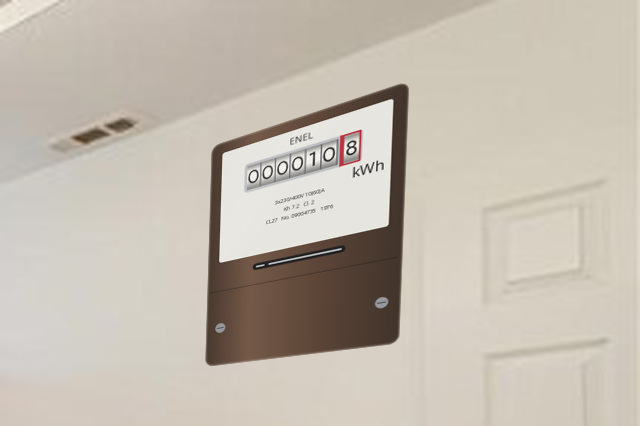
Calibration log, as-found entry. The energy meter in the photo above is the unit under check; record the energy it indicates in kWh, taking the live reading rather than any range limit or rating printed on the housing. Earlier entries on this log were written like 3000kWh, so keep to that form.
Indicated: 10.8kWh
